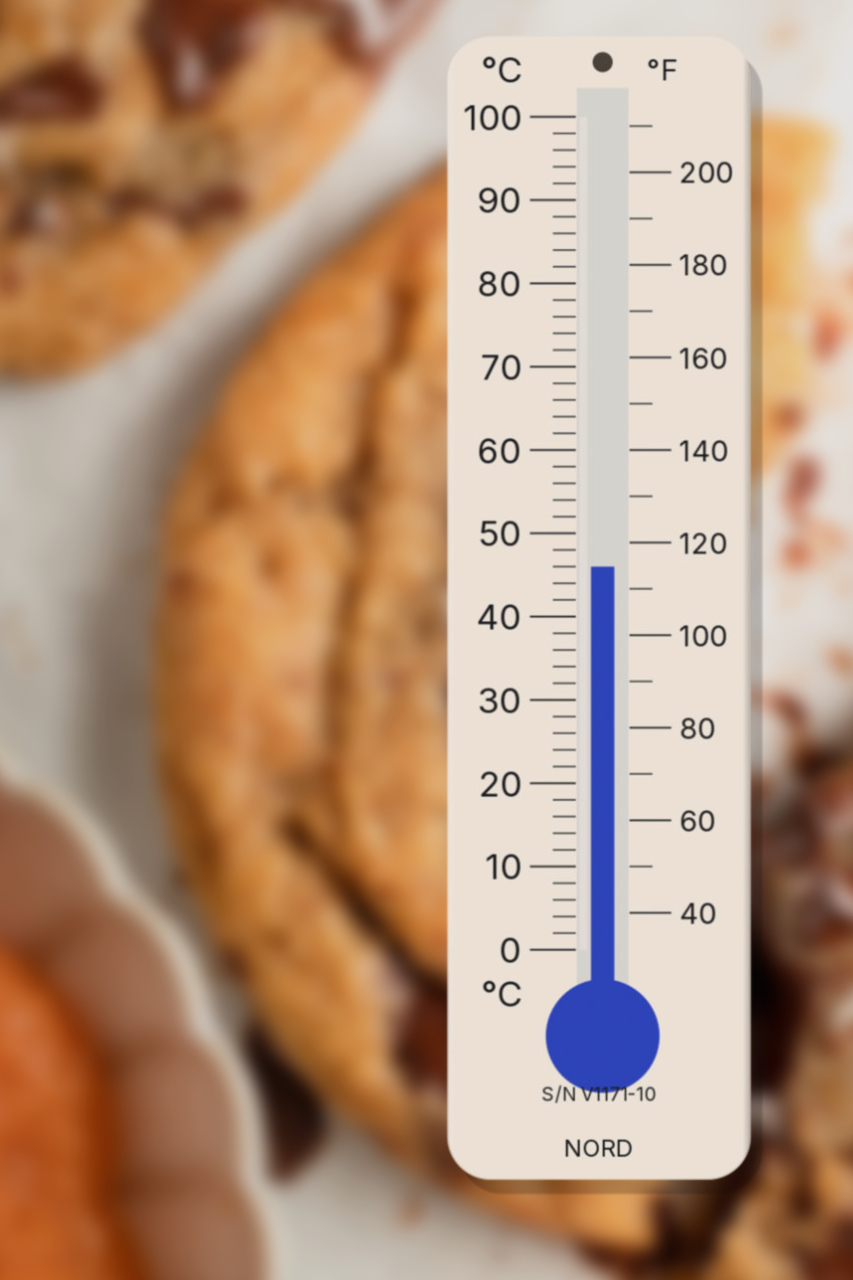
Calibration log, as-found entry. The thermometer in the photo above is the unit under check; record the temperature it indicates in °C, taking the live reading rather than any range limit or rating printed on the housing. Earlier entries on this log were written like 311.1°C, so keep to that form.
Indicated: 46°C
